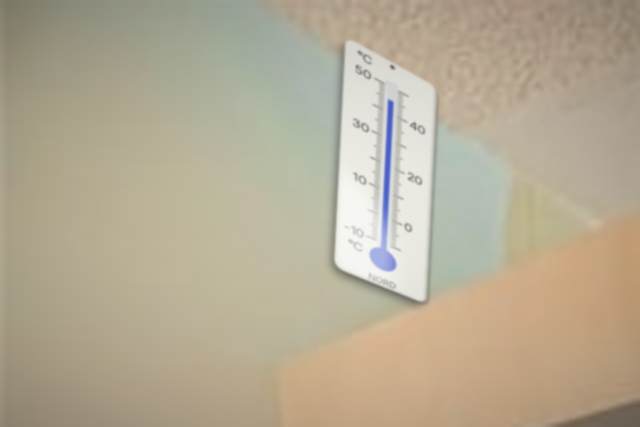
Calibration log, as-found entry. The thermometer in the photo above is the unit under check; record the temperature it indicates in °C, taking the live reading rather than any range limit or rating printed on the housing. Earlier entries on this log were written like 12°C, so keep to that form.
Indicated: 45°C
